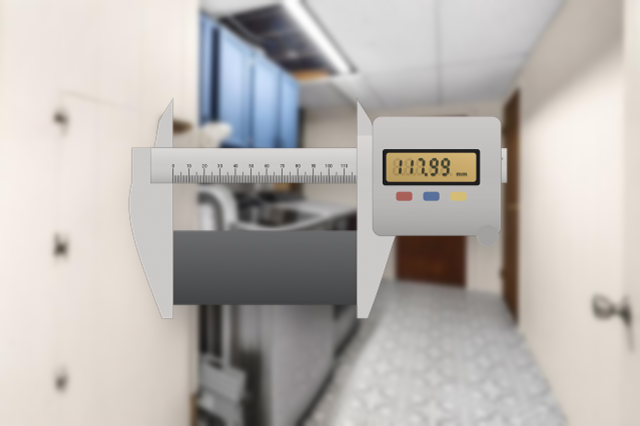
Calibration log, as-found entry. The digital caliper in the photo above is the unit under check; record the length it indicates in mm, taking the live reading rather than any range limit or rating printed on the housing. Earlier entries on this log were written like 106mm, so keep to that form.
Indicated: 117.99mm
